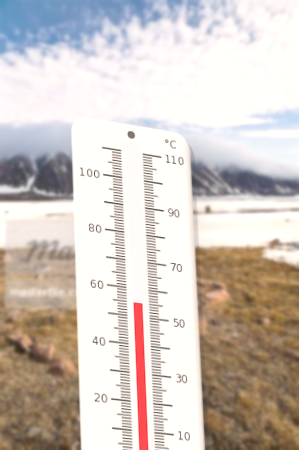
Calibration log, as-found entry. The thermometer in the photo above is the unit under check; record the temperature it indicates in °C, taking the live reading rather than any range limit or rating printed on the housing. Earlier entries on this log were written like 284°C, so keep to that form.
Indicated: 55°C
